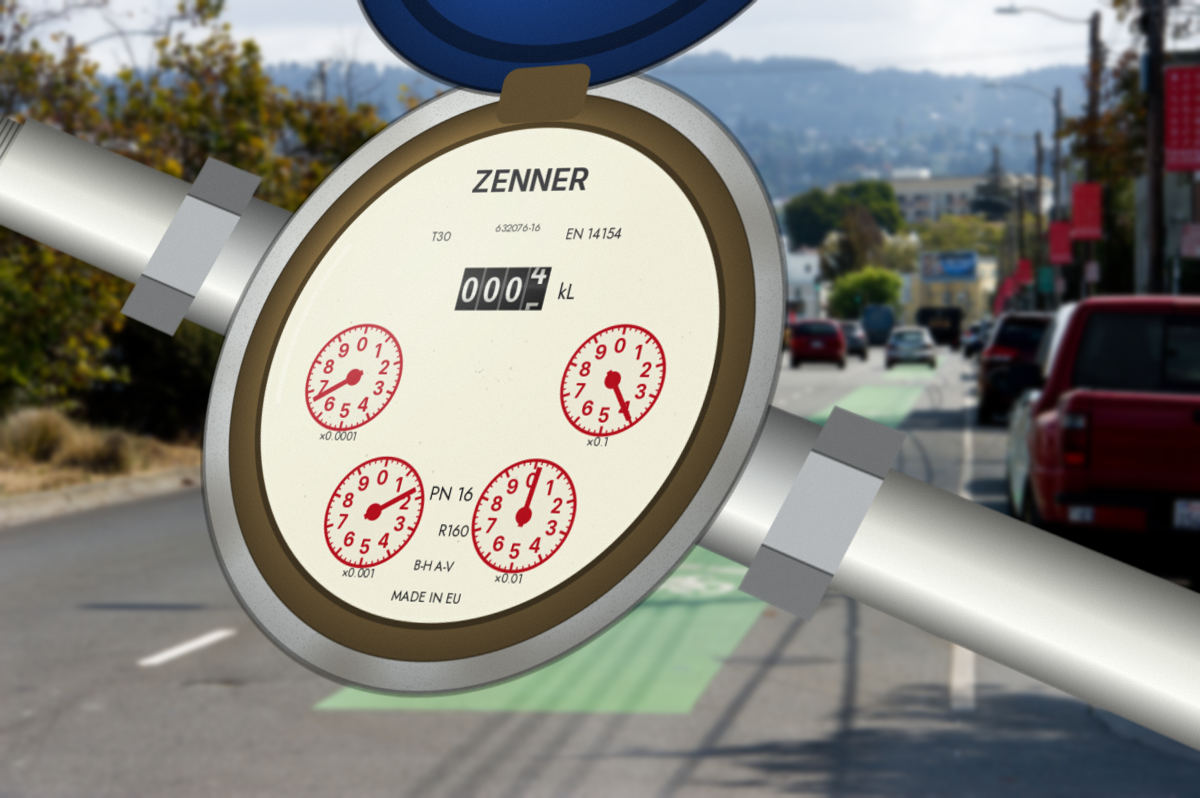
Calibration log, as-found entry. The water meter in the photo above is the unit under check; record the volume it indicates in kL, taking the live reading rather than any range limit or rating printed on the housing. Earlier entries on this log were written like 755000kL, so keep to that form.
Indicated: 4.4016kL
